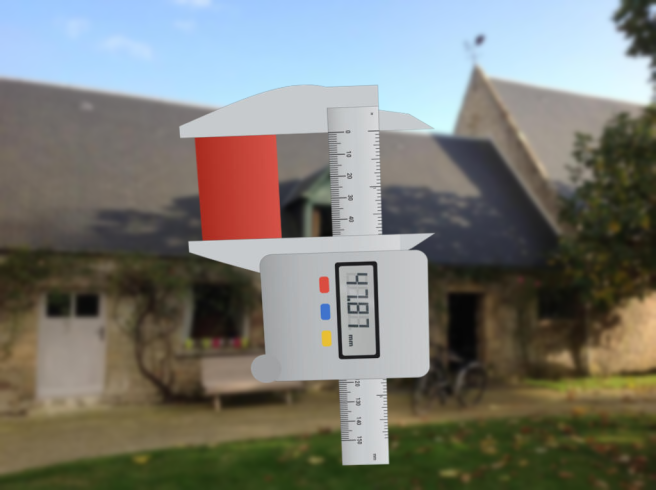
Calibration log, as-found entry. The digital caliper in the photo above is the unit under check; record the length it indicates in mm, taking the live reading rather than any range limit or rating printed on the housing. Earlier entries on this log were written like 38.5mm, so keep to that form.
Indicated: 47.87mm
